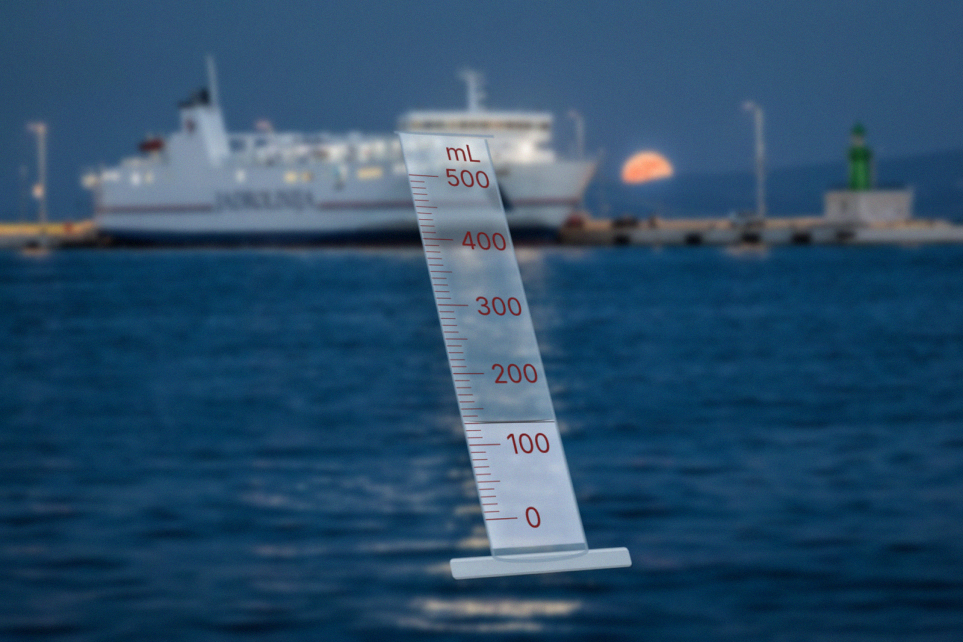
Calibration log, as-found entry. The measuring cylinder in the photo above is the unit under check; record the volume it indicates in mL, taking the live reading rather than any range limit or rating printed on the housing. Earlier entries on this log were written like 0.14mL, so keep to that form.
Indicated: 130mL
